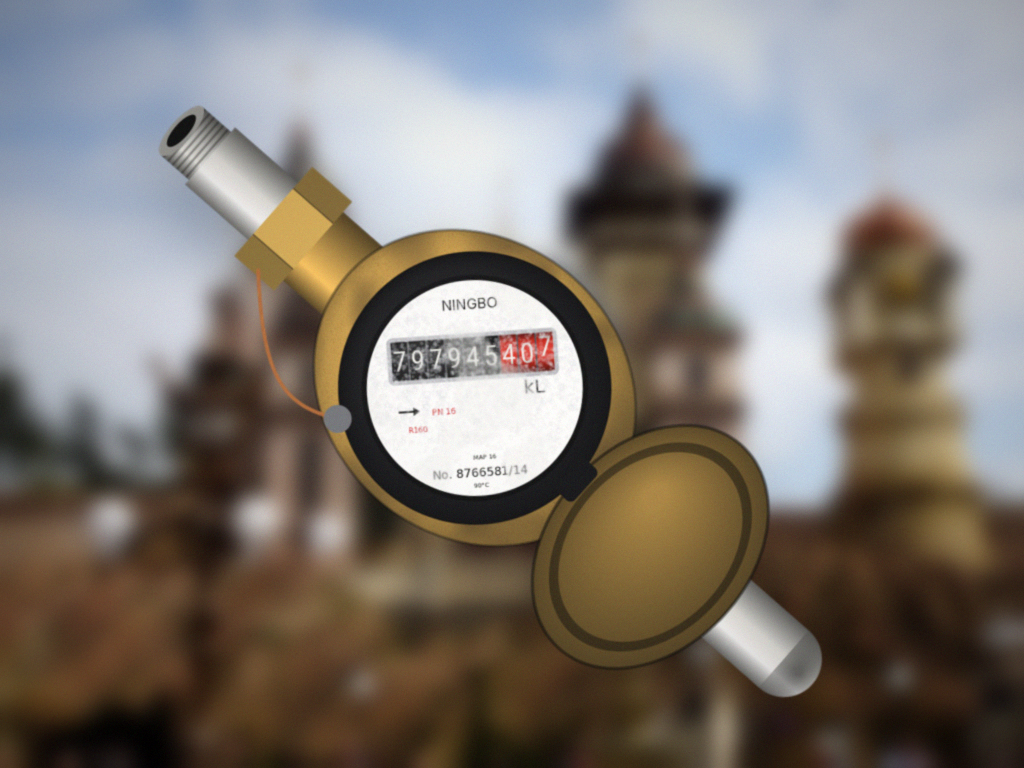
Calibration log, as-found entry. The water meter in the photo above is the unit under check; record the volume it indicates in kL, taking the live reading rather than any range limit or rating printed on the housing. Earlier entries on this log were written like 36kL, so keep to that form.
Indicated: 797945.407kL
